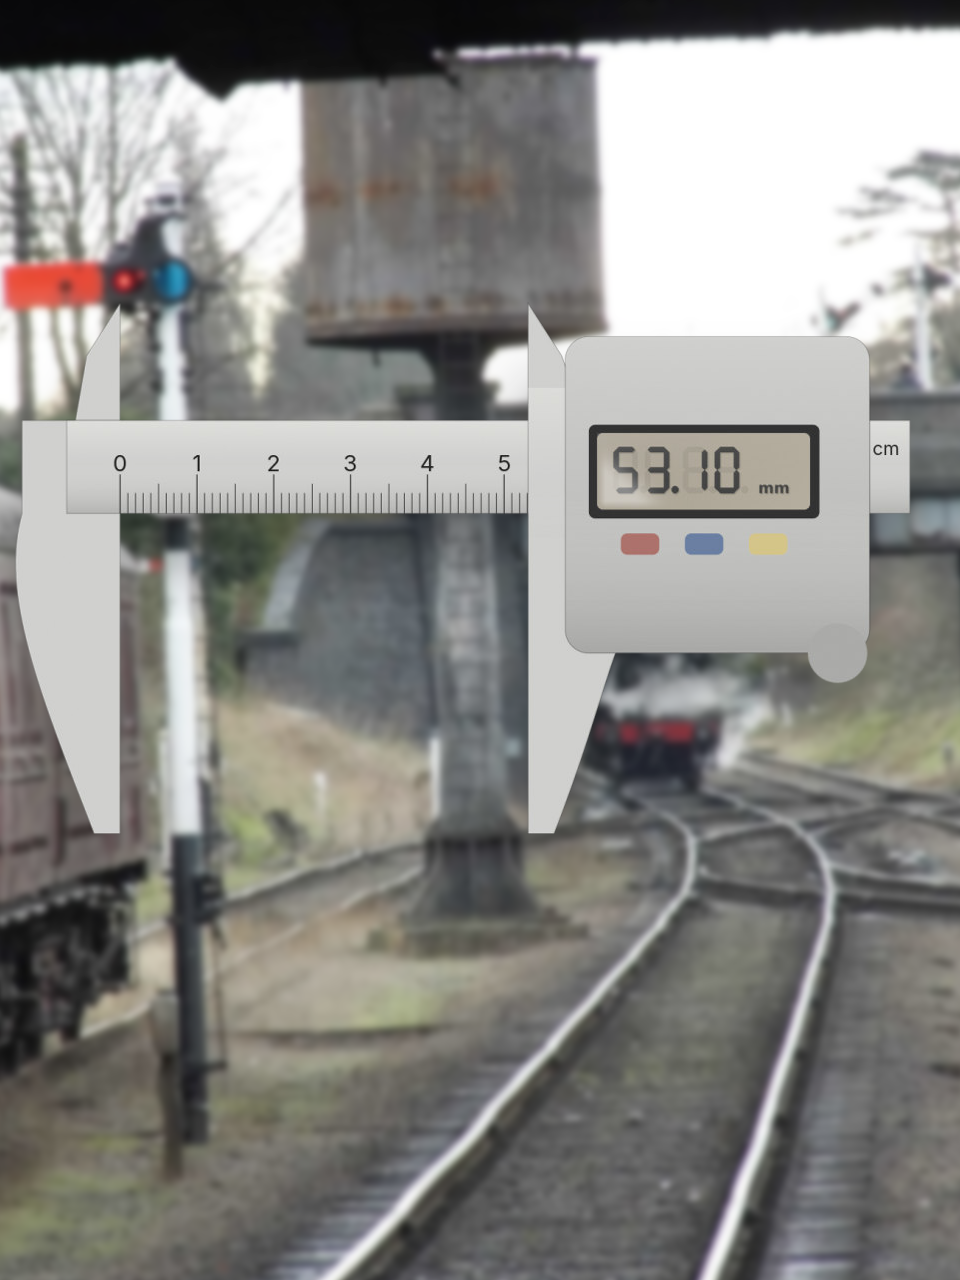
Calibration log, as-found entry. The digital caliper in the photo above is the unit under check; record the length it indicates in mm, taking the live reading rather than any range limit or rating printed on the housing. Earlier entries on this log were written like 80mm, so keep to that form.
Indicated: 53.10mm
